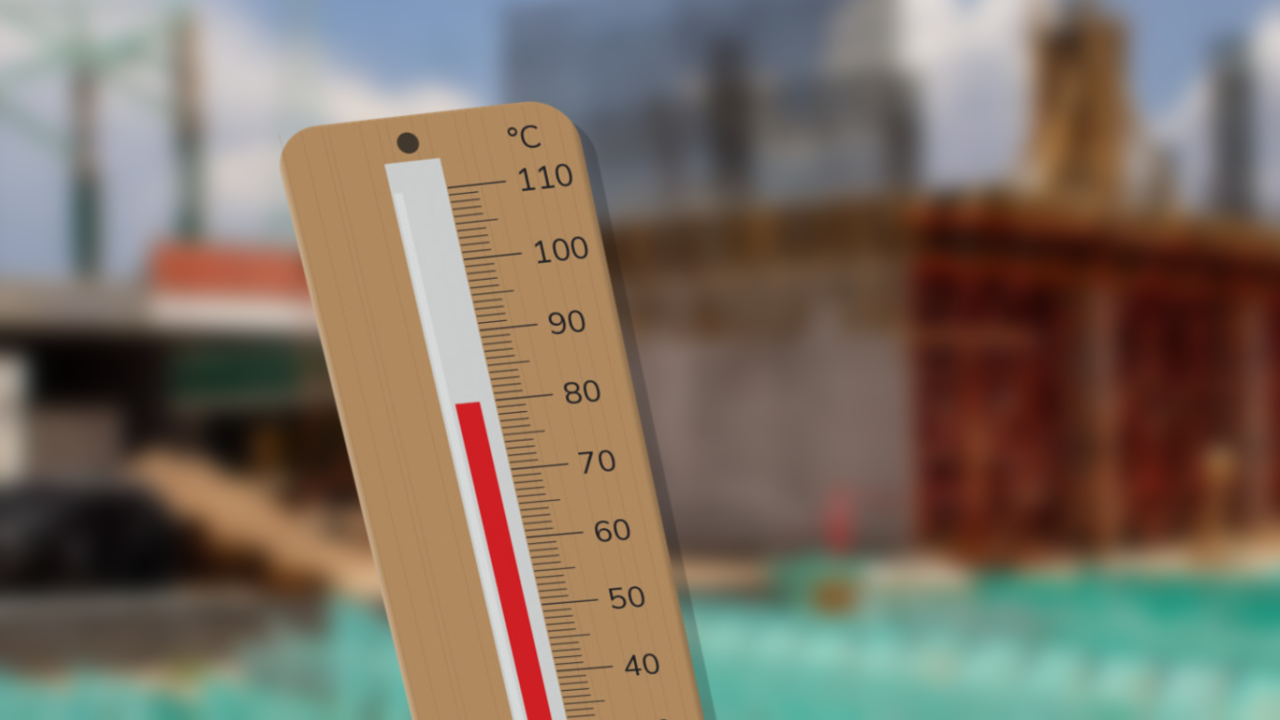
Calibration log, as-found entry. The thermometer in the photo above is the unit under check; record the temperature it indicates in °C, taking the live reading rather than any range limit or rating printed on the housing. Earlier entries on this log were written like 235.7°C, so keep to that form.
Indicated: 80°C
